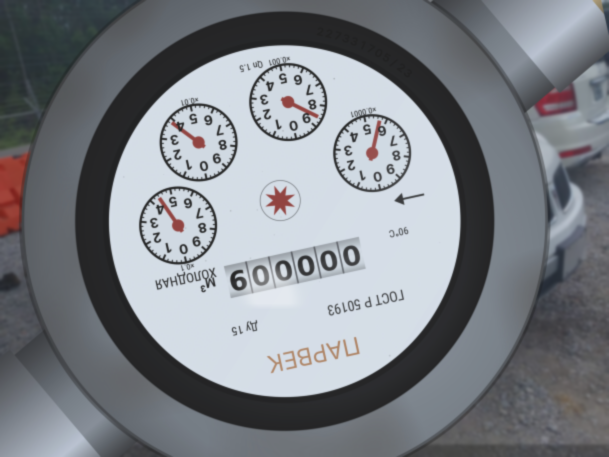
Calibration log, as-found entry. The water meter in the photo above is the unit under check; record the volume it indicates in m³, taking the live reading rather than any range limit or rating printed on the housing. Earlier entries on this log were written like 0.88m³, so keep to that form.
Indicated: 9.4385m³
